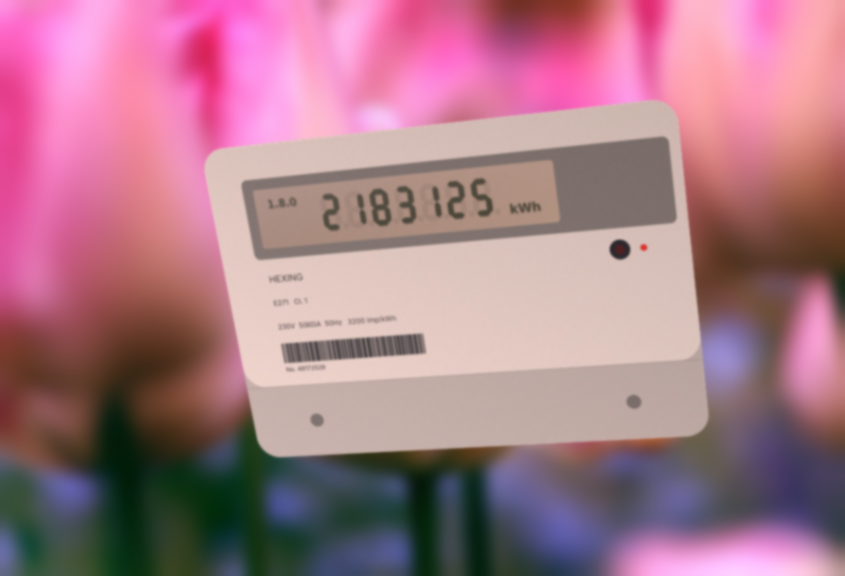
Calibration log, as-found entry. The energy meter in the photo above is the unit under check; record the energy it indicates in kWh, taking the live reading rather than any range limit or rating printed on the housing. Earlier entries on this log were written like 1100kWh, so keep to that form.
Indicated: 2183125kWh
